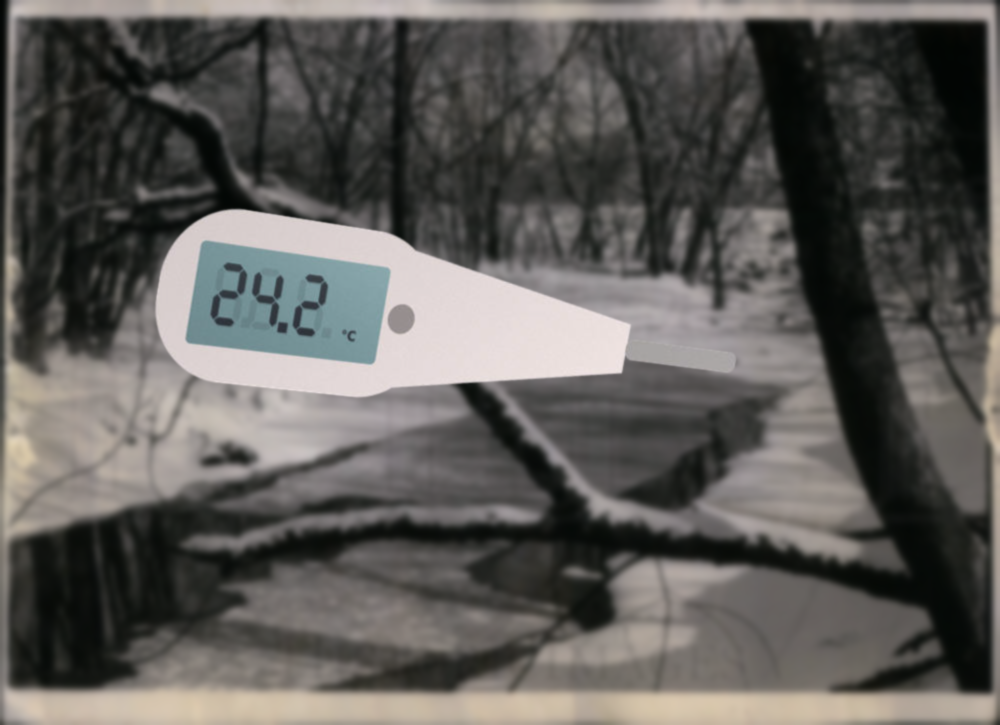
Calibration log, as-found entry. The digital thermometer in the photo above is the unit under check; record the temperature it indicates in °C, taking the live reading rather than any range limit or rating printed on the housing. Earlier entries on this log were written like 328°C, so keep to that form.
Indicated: 24.2°C
